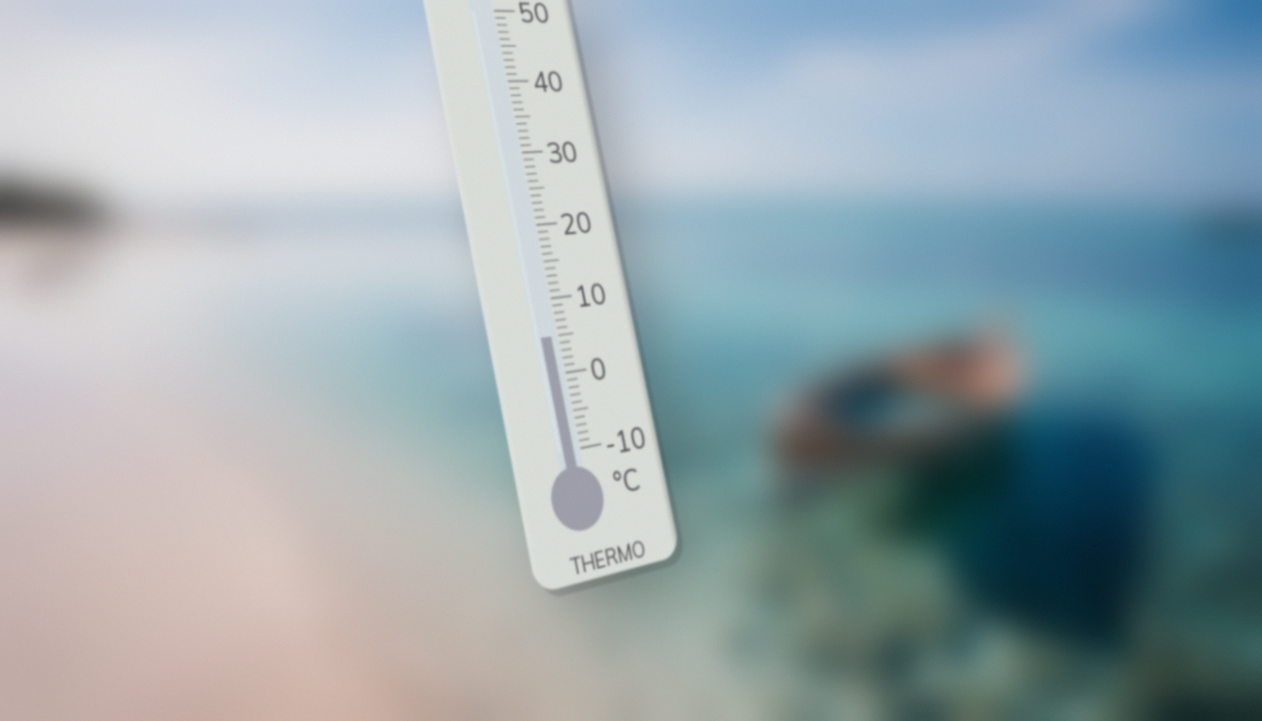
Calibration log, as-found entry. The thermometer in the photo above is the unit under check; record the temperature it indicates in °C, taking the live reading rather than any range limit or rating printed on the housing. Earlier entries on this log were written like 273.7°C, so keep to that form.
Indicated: 5°C
